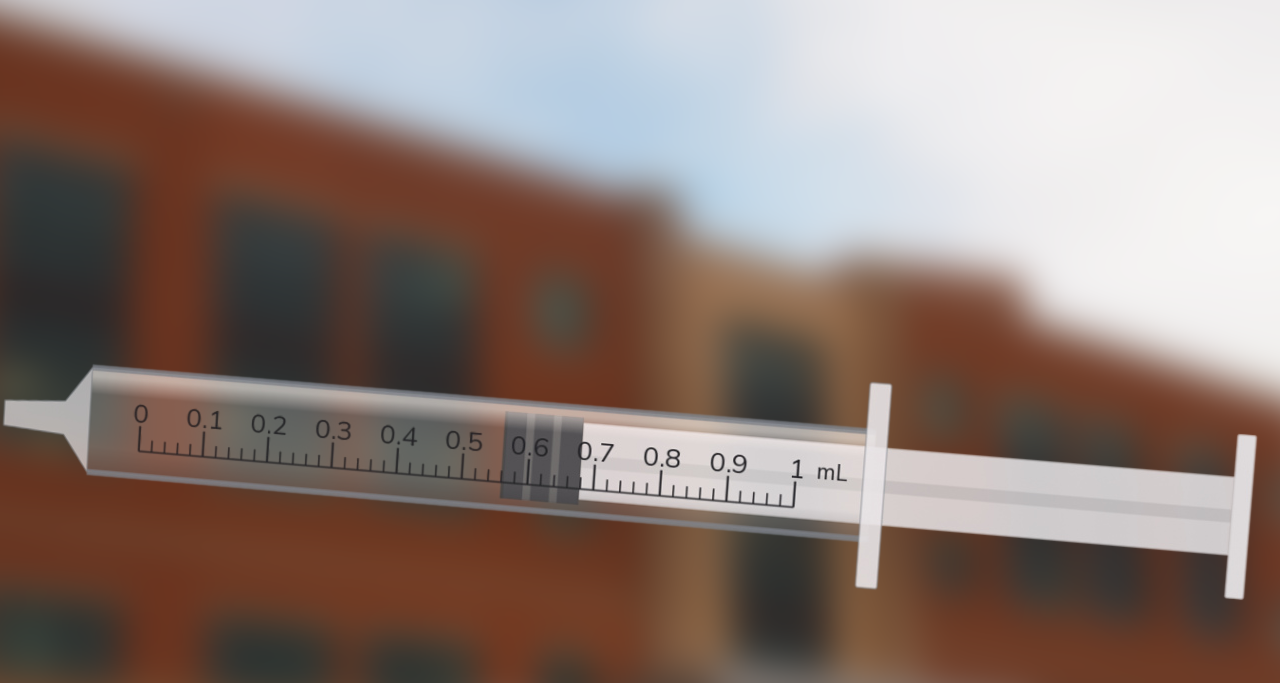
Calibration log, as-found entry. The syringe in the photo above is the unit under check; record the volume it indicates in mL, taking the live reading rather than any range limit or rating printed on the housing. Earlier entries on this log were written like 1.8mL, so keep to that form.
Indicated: 0.56mL
